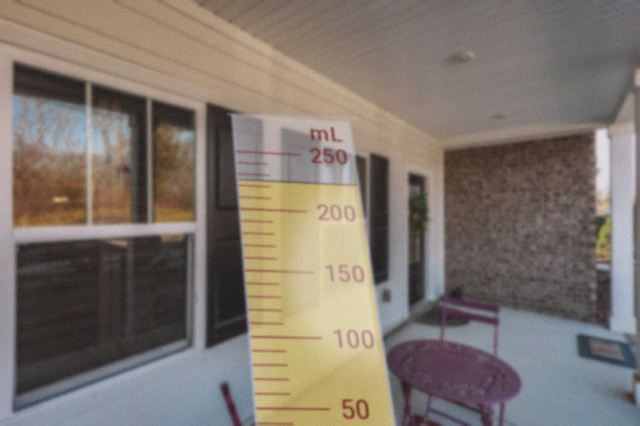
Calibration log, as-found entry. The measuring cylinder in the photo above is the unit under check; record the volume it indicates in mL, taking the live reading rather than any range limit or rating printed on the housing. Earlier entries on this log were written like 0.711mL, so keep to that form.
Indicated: 225mL
